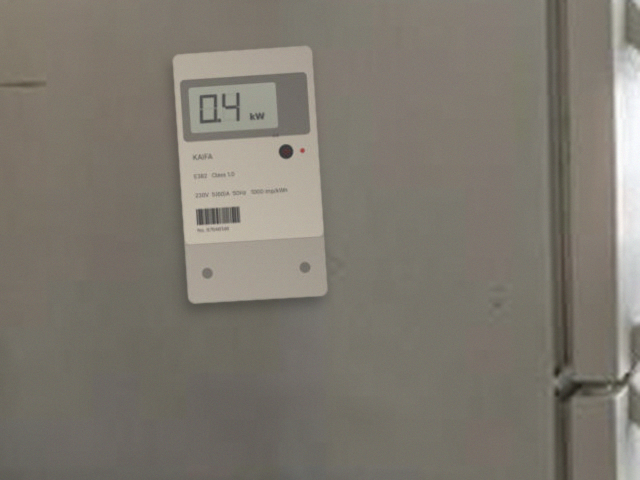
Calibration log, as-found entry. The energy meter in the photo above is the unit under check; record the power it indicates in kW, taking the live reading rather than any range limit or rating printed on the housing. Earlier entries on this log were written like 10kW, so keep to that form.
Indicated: 0.4kW
